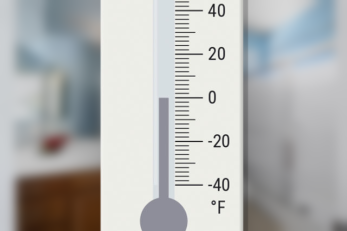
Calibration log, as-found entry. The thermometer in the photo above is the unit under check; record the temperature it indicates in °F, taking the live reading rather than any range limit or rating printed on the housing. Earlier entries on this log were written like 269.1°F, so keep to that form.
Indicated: 0°F
